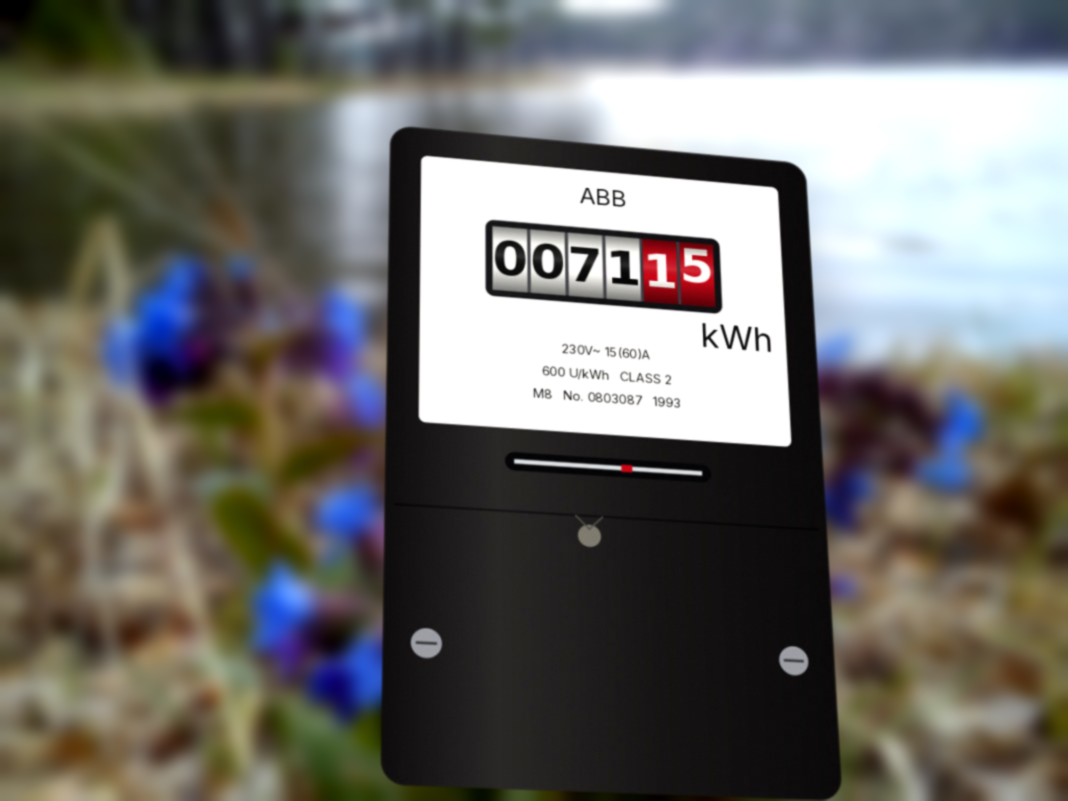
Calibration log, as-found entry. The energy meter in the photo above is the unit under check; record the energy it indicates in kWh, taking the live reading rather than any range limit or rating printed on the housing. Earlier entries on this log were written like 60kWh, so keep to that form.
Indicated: 71.15kWh
